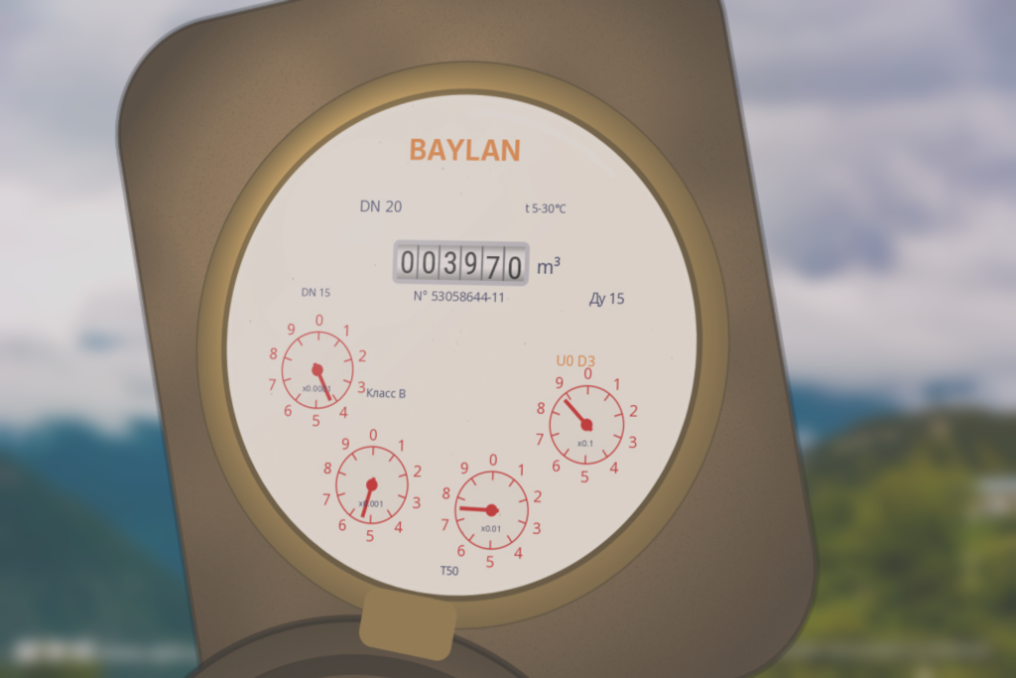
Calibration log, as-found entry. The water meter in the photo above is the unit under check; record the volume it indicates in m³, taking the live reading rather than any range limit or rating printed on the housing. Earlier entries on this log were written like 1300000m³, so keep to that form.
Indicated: 3969.8754m³
